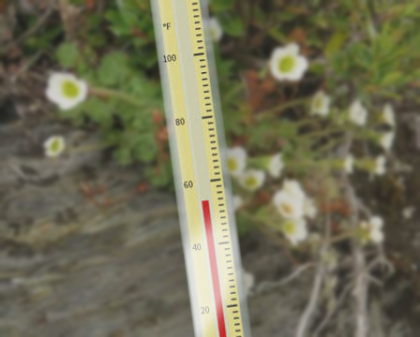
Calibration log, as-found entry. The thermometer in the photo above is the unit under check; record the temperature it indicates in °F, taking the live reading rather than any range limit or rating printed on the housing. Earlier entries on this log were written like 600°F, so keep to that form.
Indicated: 54°F
